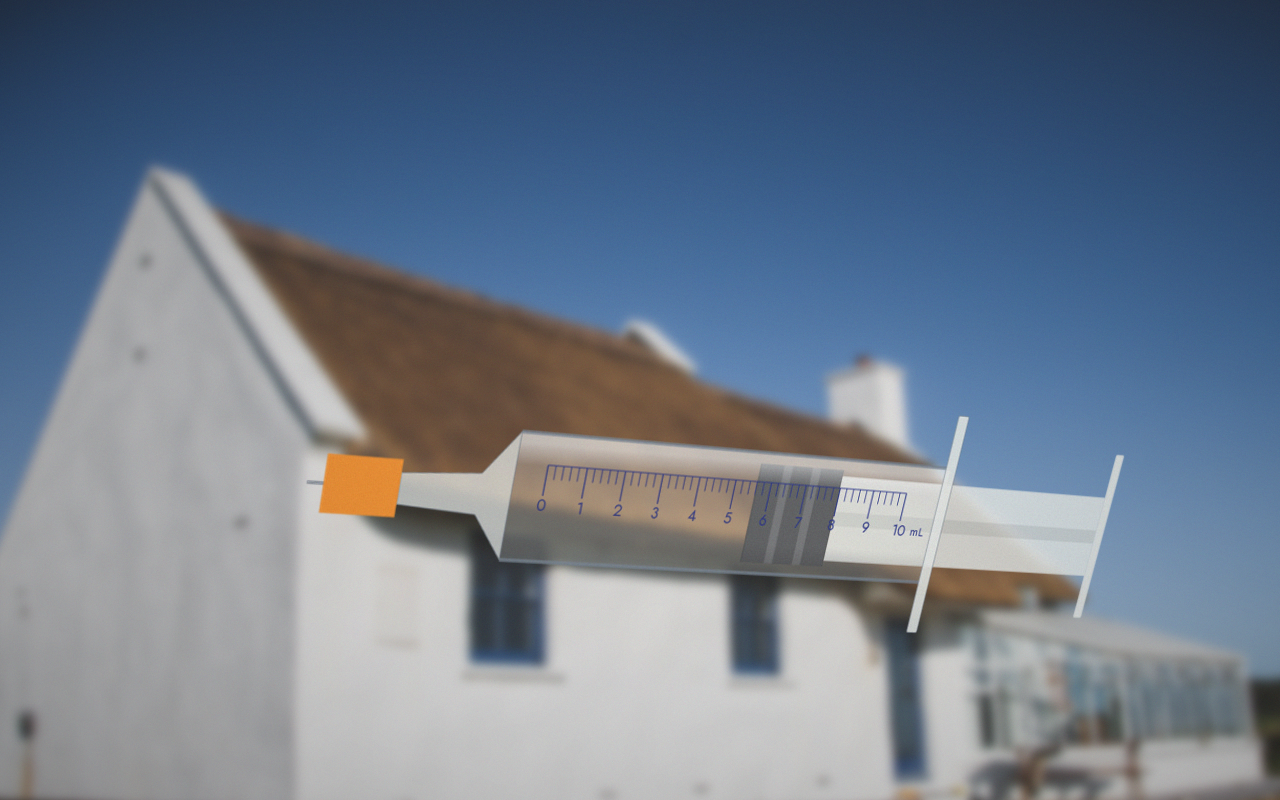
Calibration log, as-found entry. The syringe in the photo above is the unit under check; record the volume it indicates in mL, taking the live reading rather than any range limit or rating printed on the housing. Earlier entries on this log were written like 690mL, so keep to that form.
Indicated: 5.6mL
